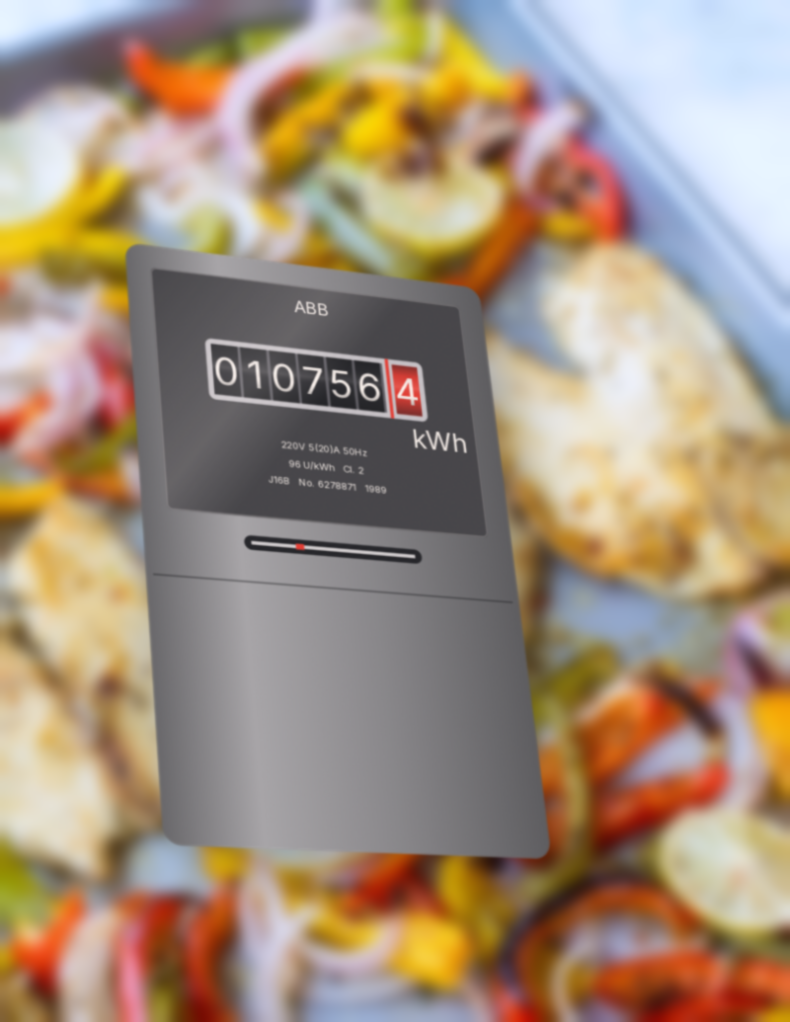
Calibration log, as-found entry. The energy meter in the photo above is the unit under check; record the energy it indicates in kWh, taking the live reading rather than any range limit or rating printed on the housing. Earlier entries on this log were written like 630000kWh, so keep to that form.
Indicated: 10756.4kWh
